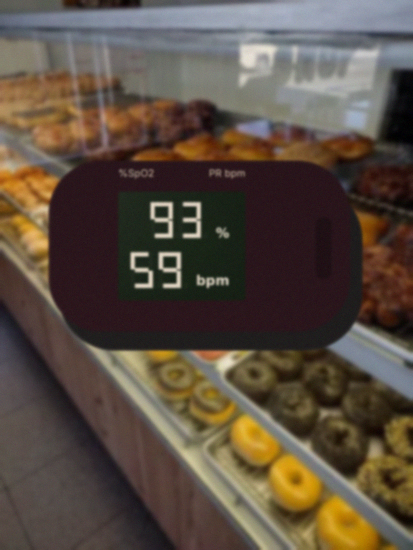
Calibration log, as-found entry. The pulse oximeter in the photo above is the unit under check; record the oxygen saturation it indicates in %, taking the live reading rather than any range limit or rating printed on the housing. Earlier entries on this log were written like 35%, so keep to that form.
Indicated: 93%
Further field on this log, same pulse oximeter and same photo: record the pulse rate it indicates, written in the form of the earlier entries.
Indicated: 59bpm
